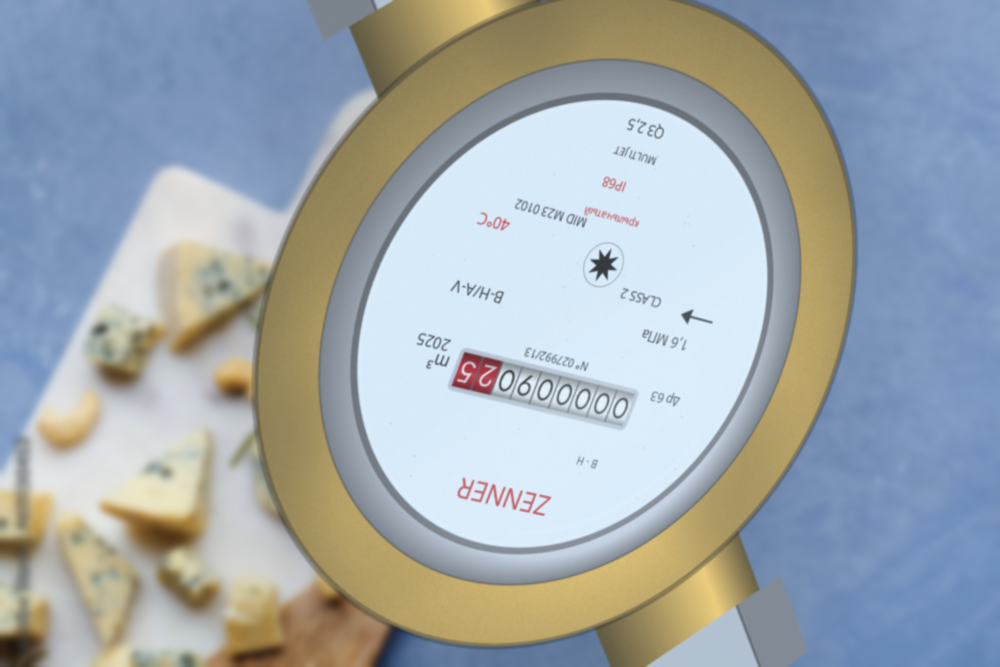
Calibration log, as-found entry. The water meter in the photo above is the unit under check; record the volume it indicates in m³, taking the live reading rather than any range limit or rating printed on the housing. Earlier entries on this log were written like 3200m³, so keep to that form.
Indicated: 90.25m³
